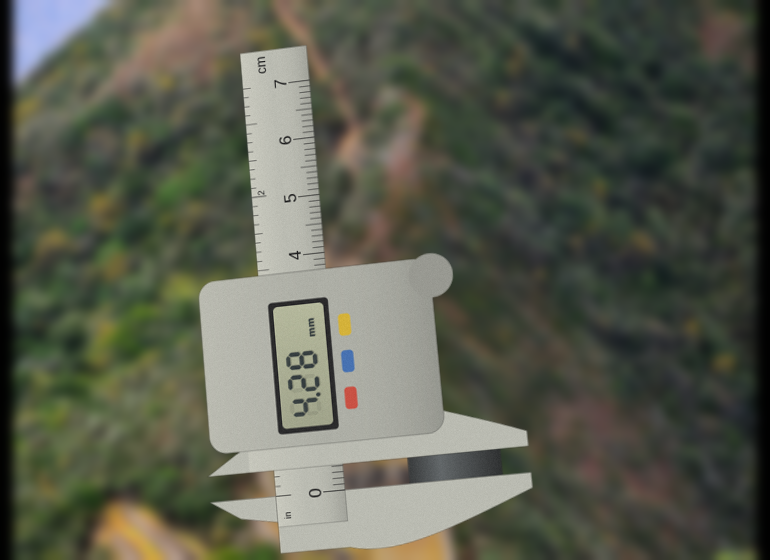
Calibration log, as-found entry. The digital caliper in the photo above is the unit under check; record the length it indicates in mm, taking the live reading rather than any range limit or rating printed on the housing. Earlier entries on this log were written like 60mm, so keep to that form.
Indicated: 4.28mm
